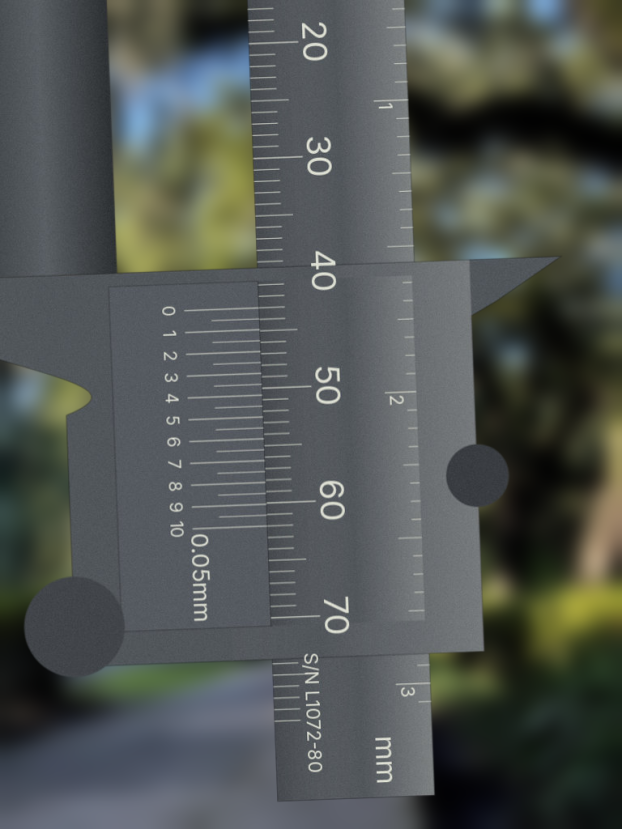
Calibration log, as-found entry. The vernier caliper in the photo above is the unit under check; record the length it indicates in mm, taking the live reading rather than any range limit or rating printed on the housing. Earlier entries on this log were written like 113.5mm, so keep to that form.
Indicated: 43.0mm
